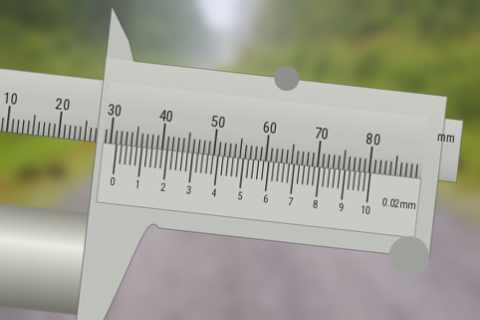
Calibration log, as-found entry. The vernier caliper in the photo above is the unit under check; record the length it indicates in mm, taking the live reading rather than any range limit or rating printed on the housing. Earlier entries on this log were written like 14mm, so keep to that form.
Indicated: 31.2mm
